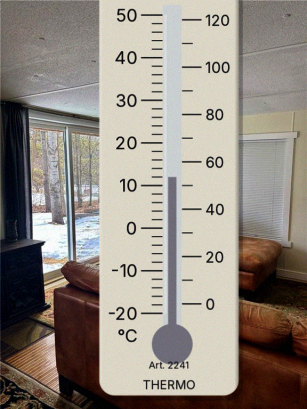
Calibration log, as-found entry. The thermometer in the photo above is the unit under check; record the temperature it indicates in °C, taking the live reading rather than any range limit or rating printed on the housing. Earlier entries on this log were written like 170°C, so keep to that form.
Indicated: 12°C
